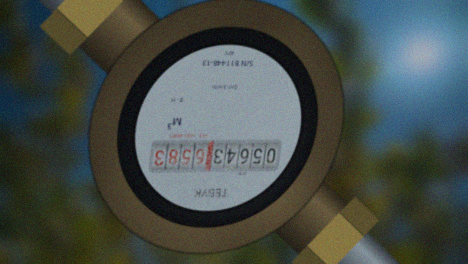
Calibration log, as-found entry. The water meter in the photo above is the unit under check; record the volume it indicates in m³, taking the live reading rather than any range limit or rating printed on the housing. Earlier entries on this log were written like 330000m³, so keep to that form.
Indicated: 5643.6583m³
